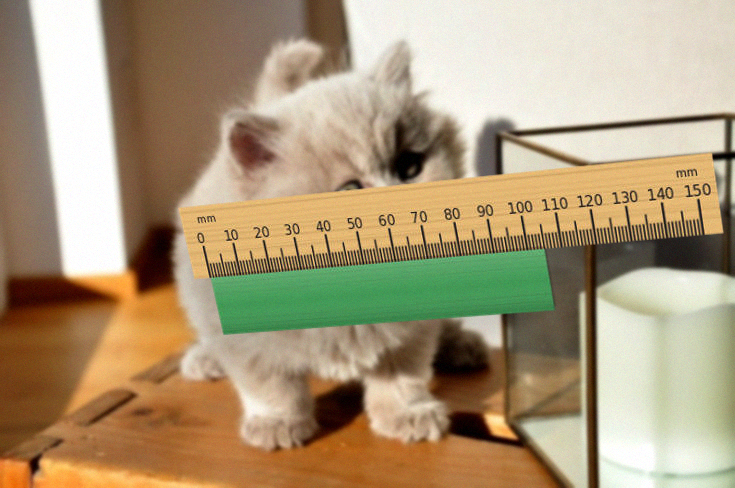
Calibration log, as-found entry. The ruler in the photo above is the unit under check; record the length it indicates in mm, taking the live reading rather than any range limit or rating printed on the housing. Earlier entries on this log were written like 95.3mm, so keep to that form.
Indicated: 105mm
